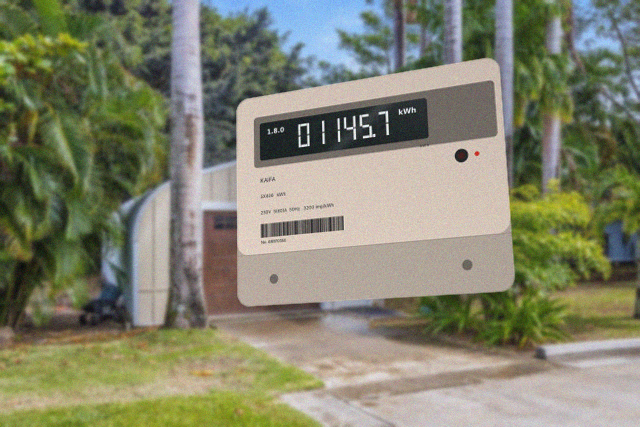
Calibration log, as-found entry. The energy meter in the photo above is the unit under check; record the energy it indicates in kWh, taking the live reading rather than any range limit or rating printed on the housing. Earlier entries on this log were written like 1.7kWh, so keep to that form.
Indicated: 1145.7kWh
